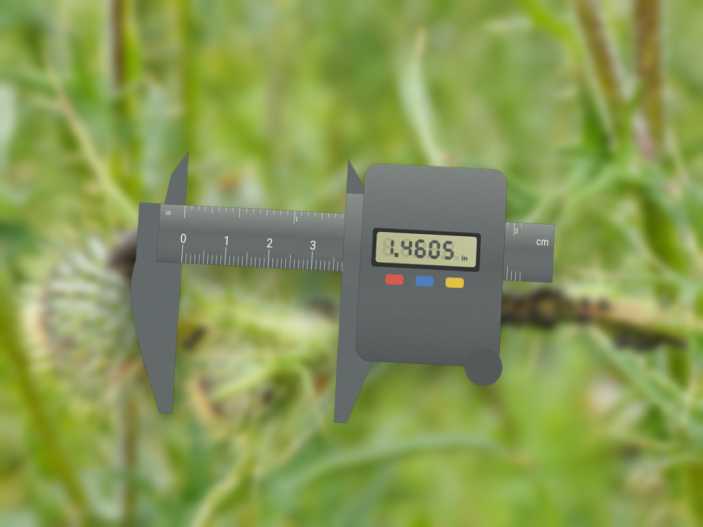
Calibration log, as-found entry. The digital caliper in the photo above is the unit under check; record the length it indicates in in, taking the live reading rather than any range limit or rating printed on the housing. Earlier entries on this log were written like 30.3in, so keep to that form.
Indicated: 1.4605in
